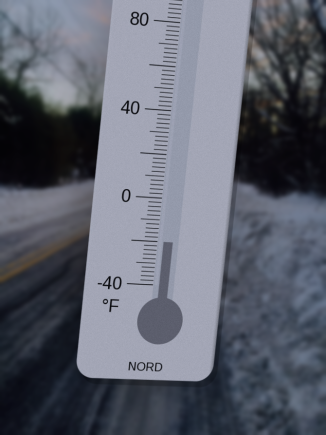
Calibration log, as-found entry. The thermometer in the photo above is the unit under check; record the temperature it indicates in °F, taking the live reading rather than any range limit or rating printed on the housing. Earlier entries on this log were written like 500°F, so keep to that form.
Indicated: -20°F
